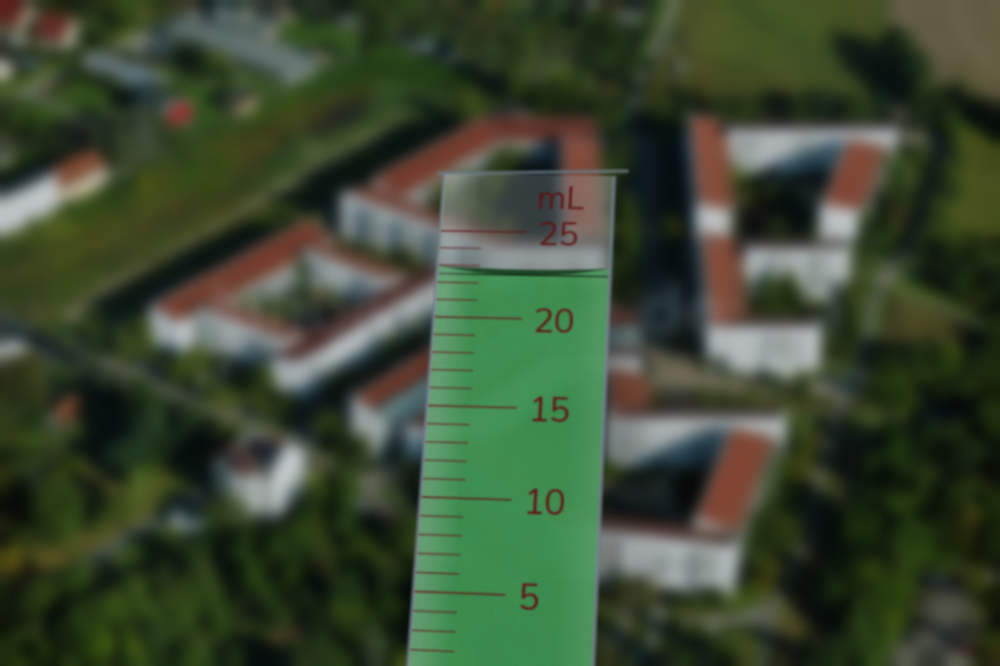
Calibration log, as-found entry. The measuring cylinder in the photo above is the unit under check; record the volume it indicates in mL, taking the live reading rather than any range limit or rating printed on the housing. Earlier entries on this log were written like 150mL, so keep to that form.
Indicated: 22.5mL
